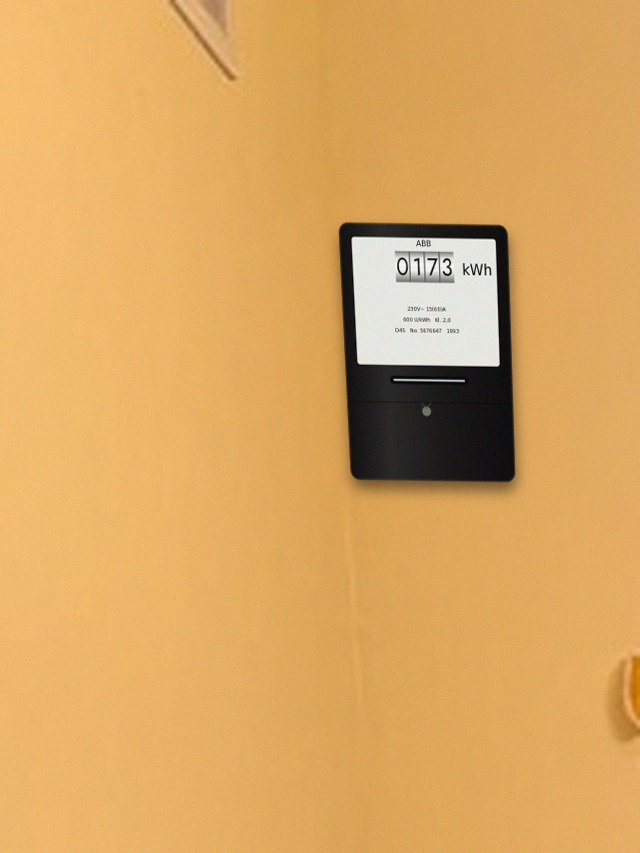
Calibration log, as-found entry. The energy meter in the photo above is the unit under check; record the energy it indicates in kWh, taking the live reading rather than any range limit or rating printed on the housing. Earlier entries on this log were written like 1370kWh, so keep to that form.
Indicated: 173kWh
